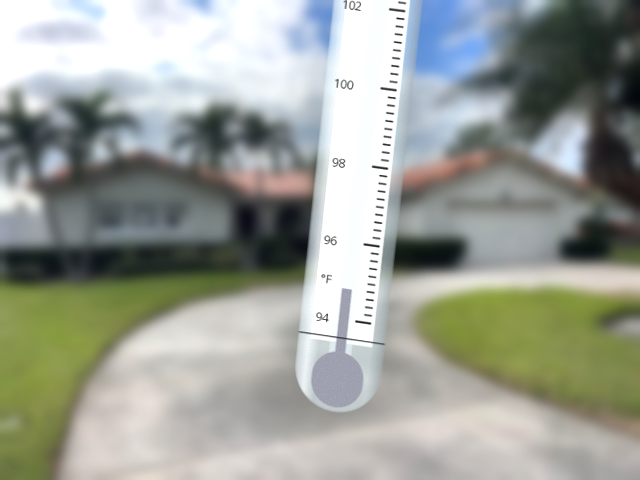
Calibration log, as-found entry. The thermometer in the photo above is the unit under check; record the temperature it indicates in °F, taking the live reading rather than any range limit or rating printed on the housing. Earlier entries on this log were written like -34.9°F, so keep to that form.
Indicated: 94.8°F
